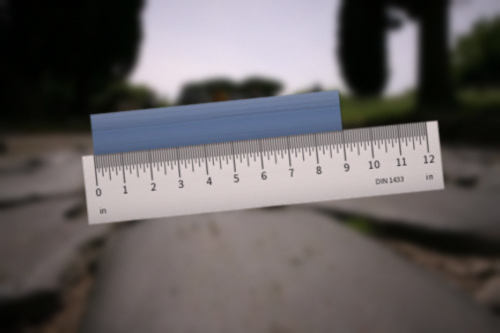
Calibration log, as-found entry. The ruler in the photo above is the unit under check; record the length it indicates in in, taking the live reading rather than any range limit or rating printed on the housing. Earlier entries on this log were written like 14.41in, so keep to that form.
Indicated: 9in
